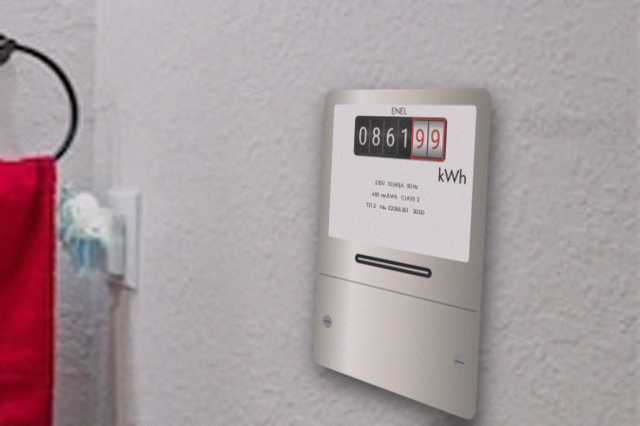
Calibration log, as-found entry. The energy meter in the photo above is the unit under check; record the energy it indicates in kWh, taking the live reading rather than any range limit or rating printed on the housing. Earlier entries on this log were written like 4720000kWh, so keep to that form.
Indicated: 861.99kWh
